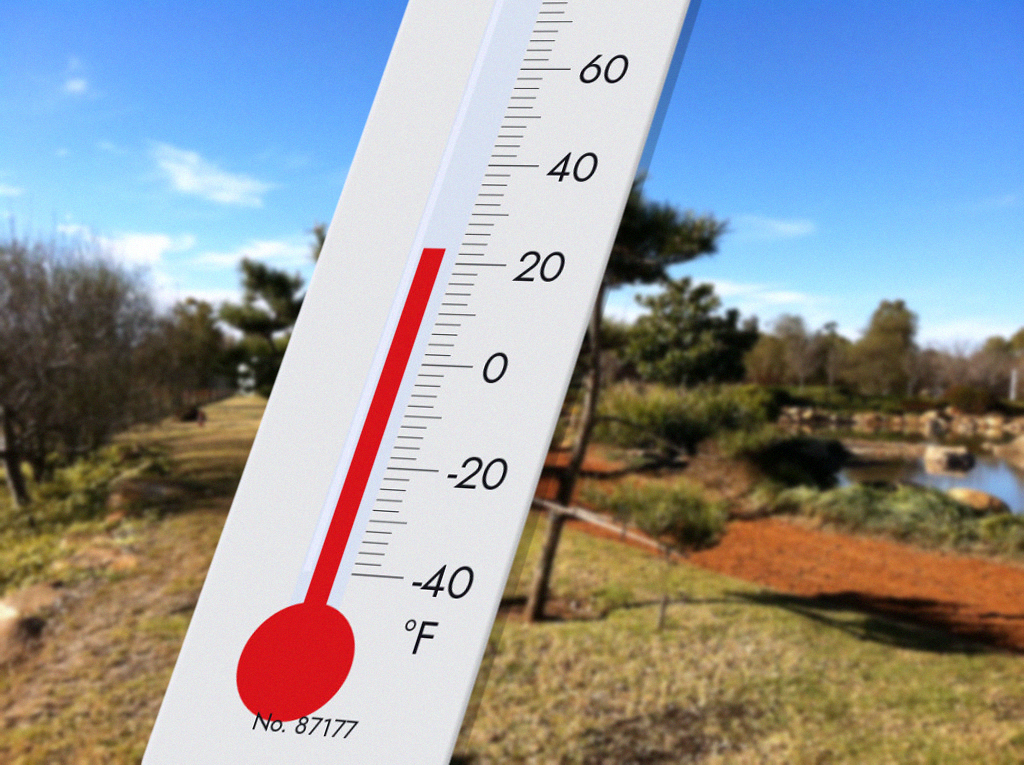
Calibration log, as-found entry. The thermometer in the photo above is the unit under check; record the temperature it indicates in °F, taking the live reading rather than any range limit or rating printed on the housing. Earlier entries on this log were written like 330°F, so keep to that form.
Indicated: 23°F
